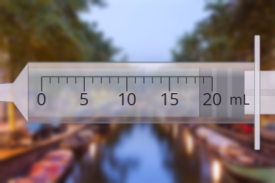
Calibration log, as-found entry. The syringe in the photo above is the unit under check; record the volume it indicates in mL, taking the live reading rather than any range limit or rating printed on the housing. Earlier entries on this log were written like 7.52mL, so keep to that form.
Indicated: 18.5mL
